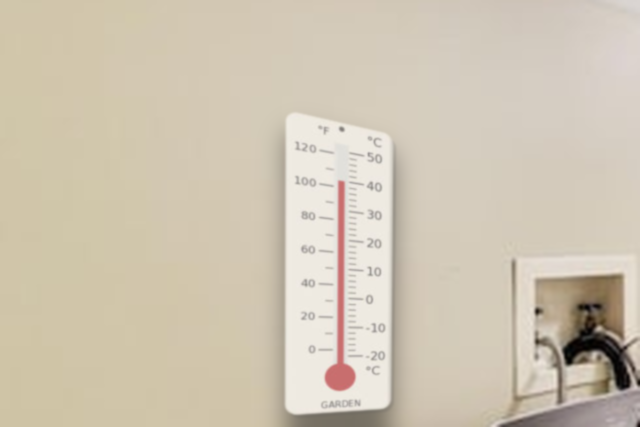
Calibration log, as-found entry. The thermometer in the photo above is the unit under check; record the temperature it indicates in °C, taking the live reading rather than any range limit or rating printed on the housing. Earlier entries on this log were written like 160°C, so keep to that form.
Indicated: 40°C
